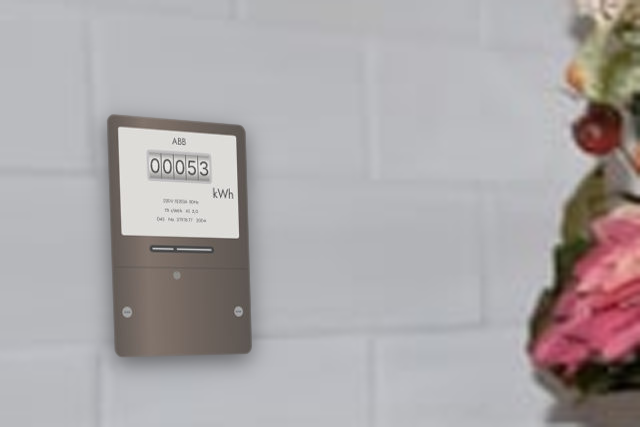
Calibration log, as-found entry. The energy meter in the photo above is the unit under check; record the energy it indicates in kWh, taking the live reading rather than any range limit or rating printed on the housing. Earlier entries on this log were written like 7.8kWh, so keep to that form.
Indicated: 53kWh
